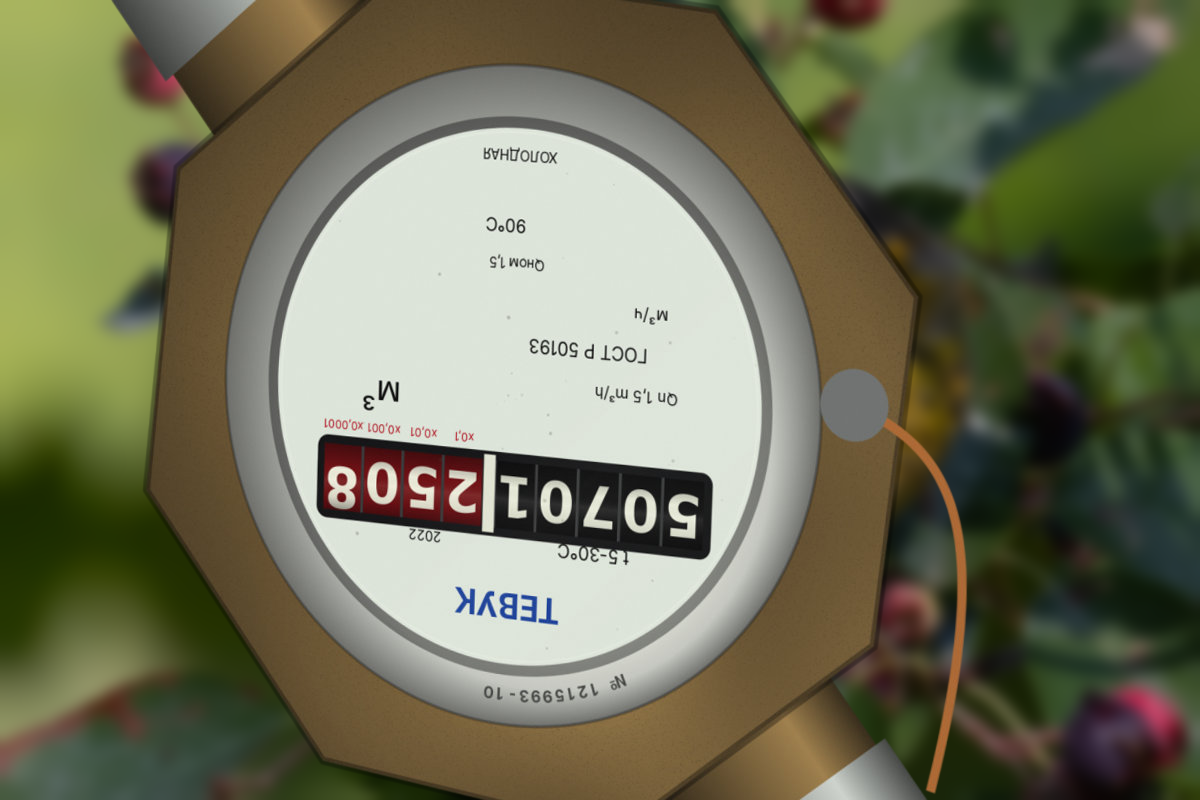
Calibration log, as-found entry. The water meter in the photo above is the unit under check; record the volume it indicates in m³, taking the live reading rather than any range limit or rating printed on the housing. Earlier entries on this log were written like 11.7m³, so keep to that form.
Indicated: 50701.2508m³
